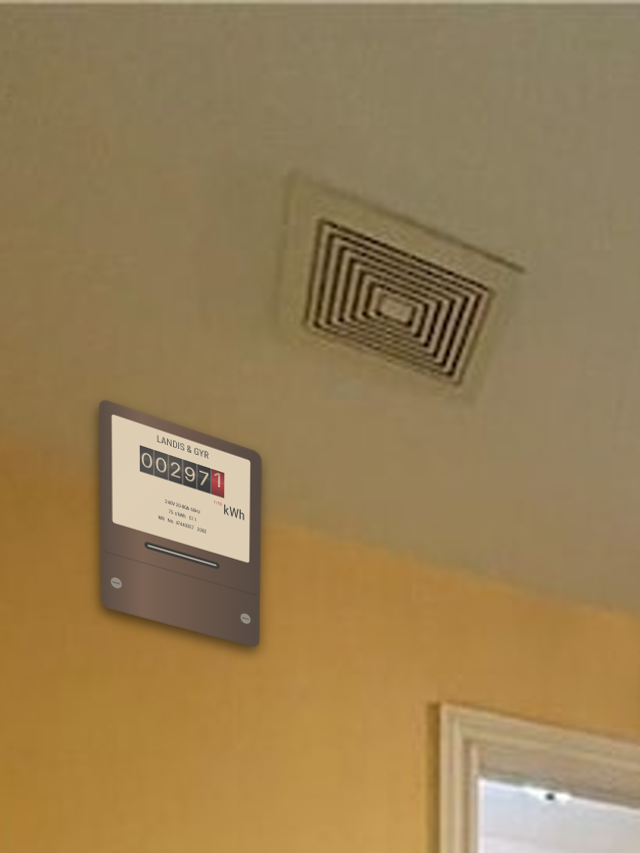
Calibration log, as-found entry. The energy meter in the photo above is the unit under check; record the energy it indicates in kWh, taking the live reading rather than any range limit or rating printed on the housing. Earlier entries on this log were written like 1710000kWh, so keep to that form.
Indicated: 297.1kWh
